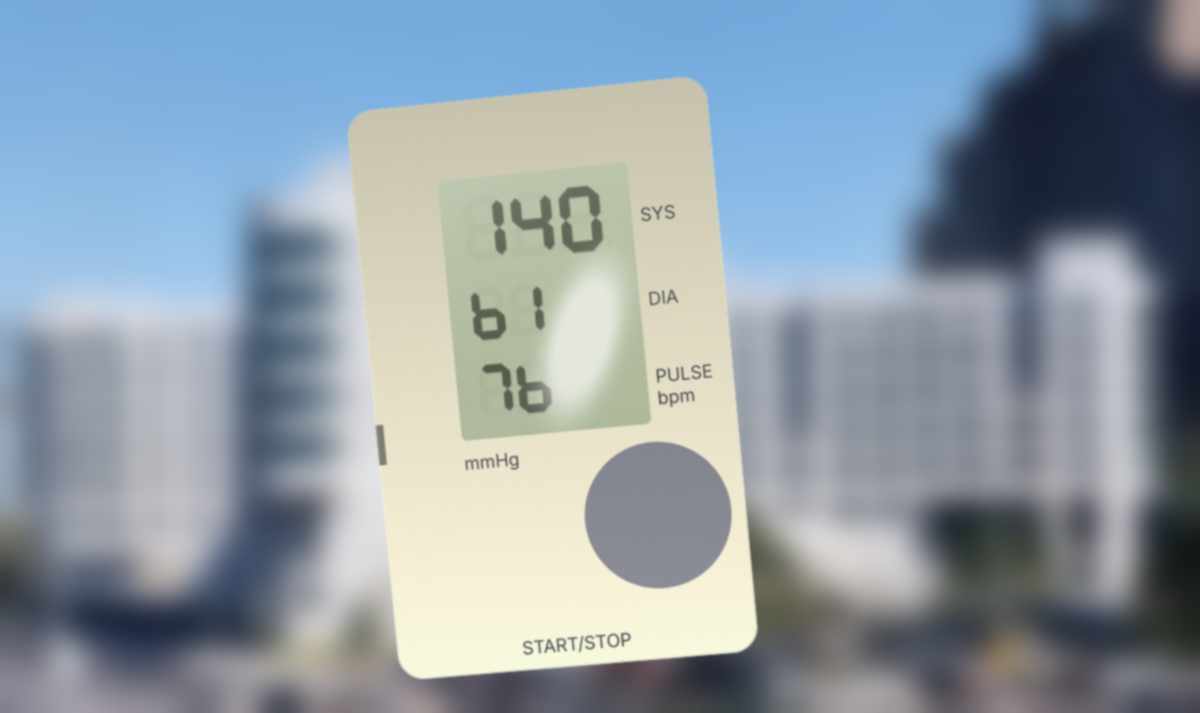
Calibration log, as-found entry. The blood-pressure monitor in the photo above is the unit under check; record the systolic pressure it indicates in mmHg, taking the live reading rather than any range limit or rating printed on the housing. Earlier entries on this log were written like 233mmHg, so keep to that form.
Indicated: 140mmHg
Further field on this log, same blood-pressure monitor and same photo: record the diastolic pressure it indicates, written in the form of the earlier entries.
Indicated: 61mmHg
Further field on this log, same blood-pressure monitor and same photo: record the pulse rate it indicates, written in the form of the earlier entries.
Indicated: 76bpm
